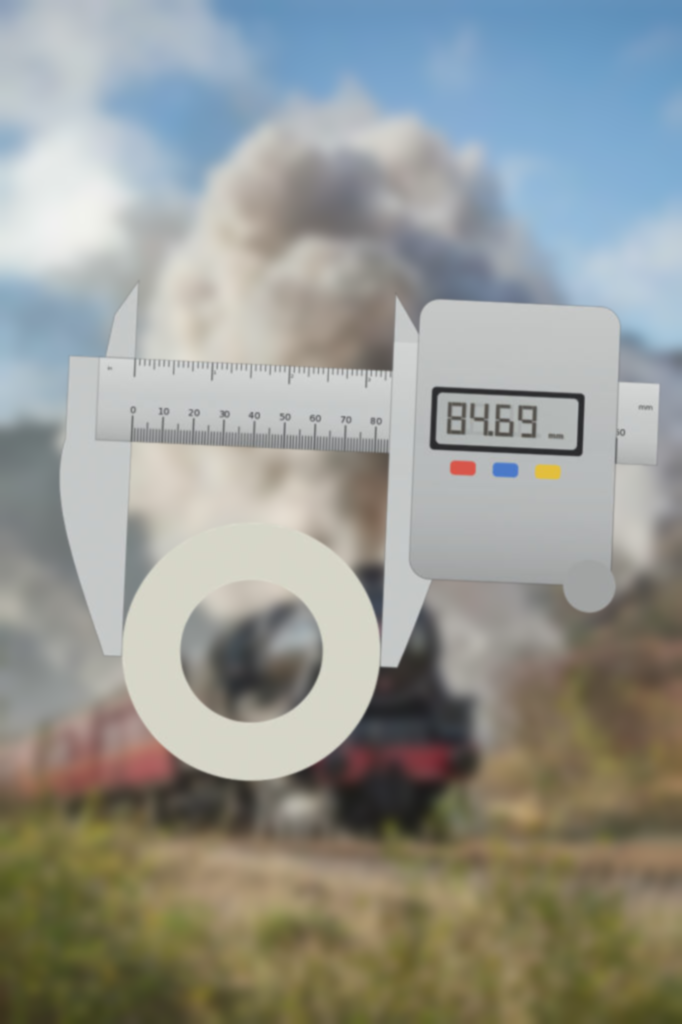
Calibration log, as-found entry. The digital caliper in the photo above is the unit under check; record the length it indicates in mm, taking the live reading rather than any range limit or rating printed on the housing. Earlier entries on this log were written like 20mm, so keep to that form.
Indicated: 84.69mm
